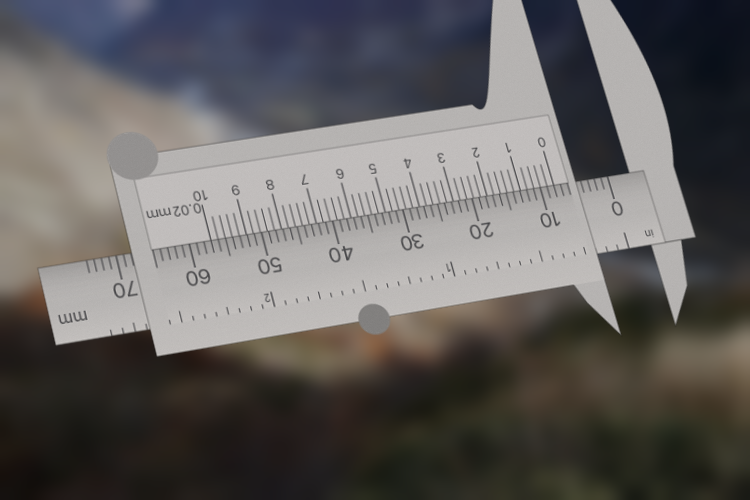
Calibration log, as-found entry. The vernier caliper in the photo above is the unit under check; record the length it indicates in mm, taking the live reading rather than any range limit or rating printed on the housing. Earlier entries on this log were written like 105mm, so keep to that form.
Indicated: 8.0mm
